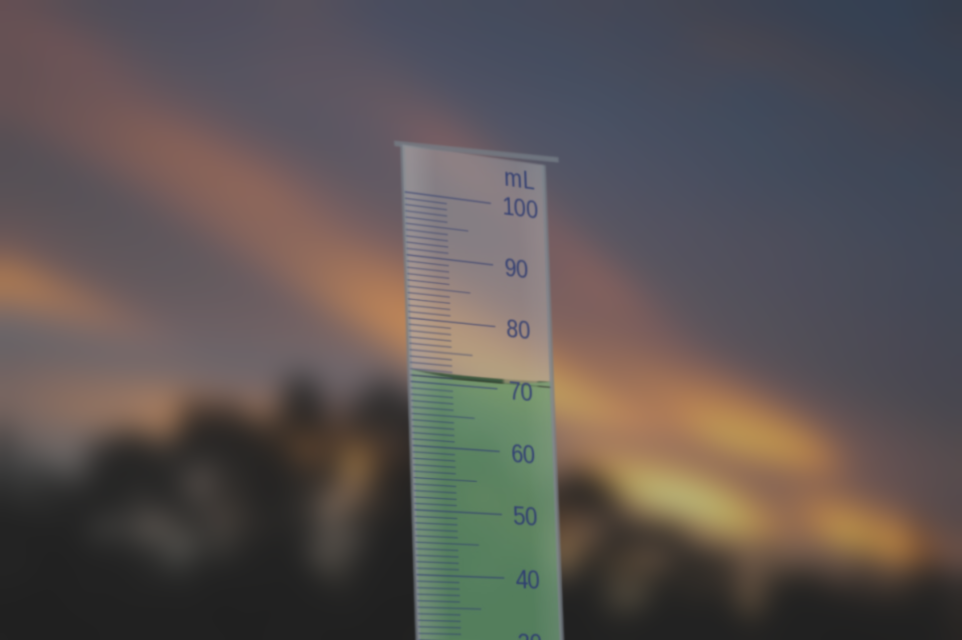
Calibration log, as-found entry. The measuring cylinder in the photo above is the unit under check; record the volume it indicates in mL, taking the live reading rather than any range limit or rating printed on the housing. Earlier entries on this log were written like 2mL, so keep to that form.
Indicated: 71mL
